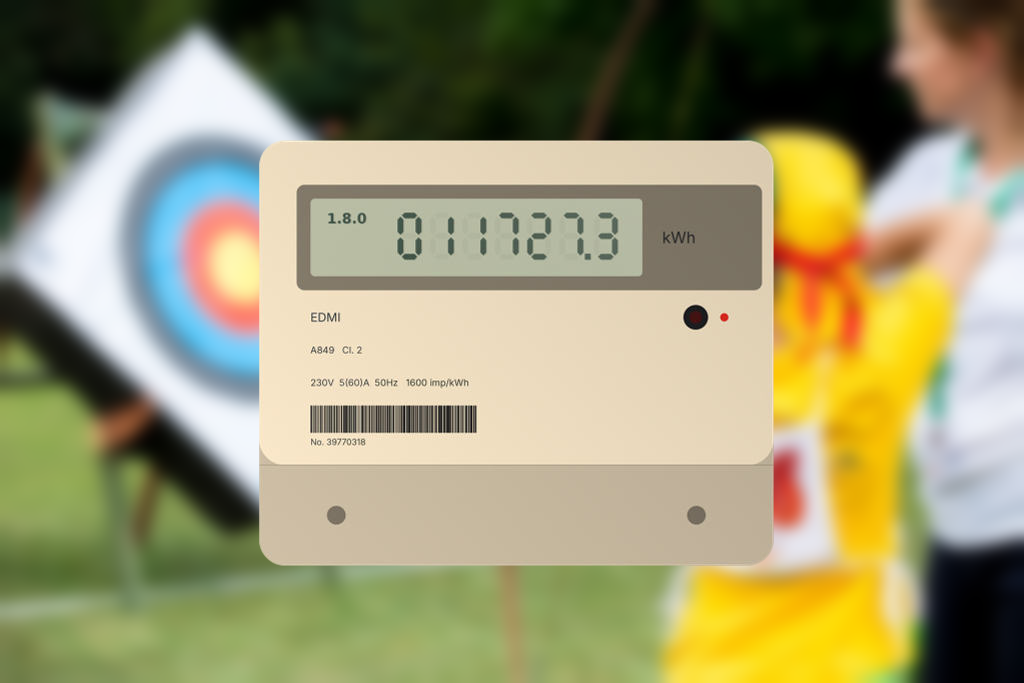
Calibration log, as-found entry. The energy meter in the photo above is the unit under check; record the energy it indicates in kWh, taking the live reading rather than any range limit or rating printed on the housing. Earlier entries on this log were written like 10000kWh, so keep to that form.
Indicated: 11727.3kWh
